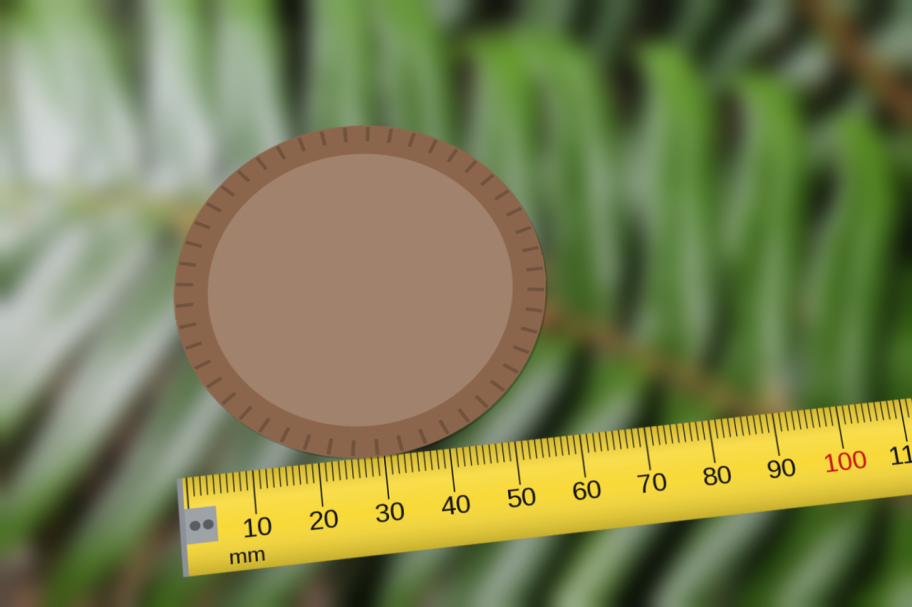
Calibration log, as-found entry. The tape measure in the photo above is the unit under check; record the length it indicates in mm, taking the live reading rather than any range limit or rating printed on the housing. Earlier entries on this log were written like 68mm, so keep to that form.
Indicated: 58mm
